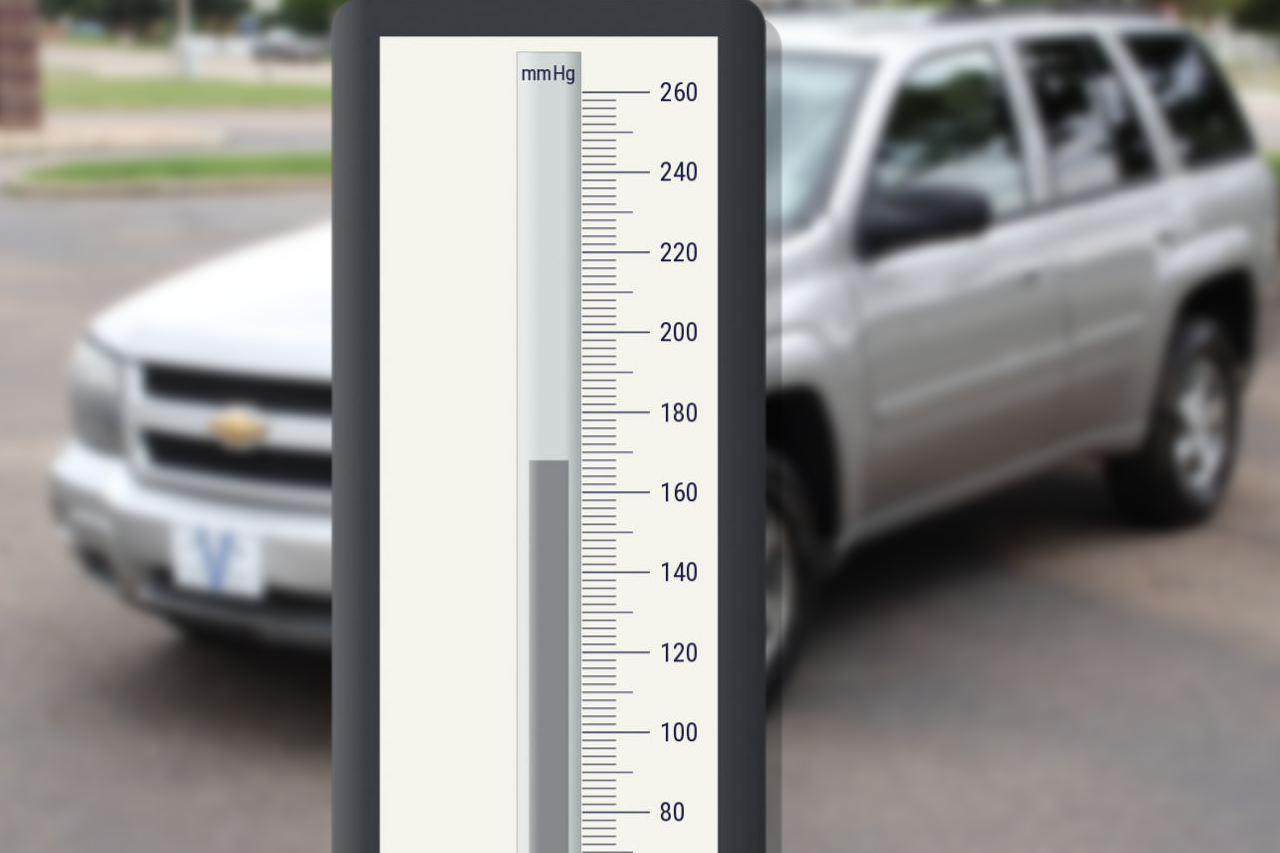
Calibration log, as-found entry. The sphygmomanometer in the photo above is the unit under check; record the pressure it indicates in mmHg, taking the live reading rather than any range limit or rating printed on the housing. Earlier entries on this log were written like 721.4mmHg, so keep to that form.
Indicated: 168mmHg
